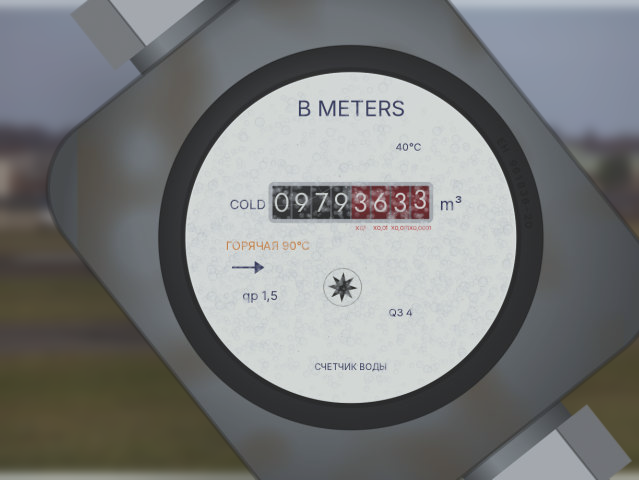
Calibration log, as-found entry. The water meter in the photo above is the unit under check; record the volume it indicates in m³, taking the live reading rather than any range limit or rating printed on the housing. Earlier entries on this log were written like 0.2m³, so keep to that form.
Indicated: 979.3633m³
